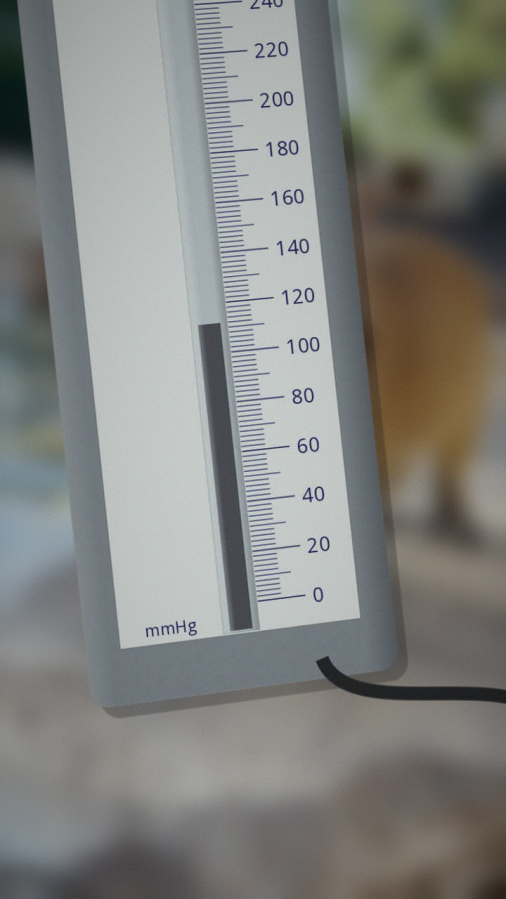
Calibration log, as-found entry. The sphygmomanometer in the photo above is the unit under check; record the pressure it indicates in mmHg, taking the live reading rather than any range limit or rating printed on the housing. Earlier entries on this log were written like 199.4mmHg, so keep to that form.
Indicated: 112mmHg
